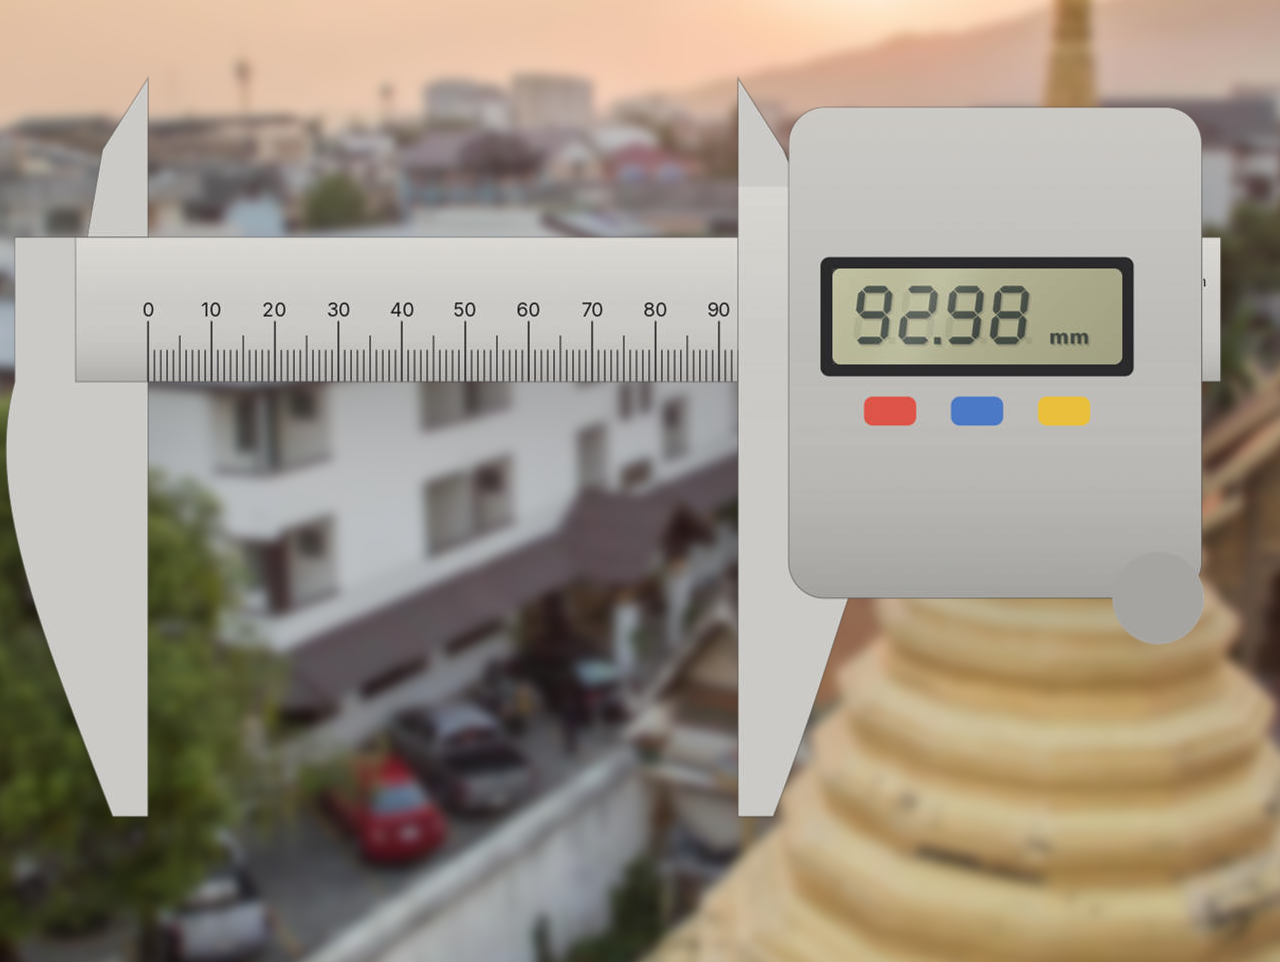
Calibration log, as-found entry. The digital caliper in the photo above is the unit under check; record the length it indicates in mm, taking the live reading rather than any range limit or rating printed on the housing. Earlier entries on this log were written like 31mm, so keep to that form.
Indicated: 92.98mm
